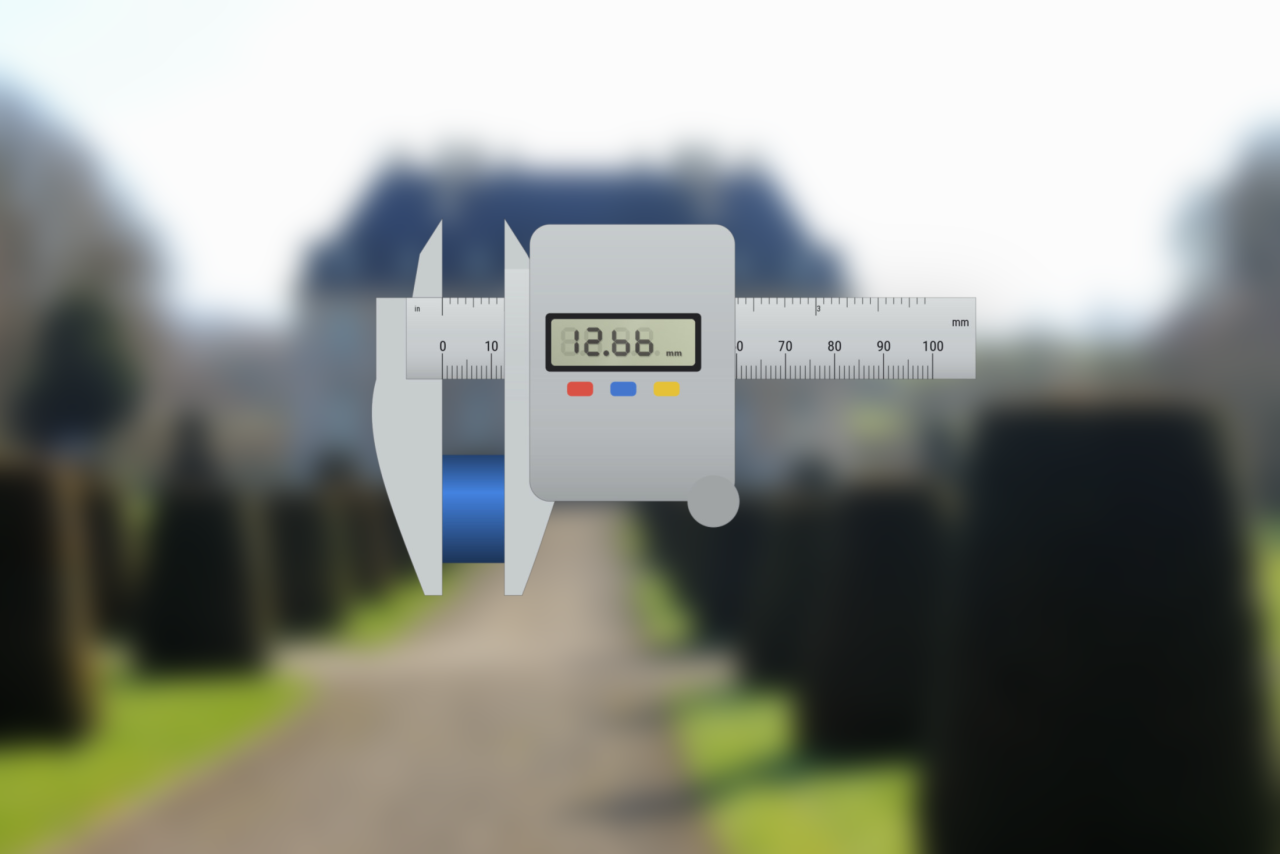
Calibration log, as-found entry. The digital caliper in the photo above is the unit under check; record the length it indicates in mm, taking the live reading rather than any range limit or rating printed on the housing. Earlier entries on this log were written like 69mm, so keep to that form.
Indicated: 12.66mm
